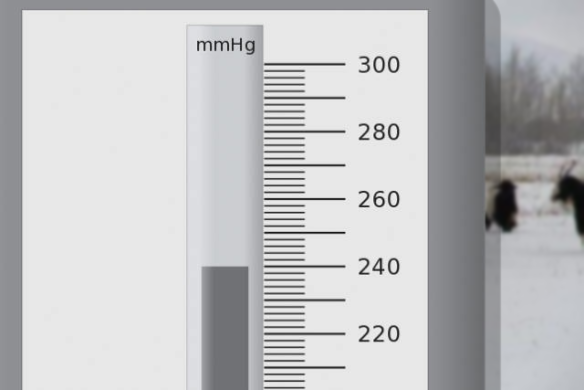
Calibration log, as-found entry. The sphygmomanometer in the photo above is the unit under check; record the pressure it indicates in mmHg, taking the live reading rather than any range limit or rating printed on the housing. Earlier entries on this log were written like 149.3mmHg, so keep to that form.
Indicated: 240mmHg
